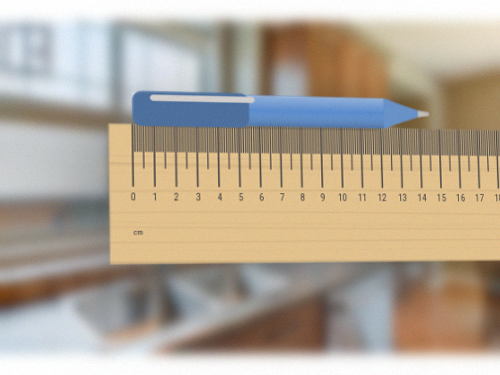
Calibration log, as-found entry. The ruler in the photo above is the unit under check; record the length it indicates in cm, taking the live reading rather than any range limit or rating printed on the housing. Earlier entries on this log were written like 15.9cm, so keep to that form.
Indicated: 14.5cm
